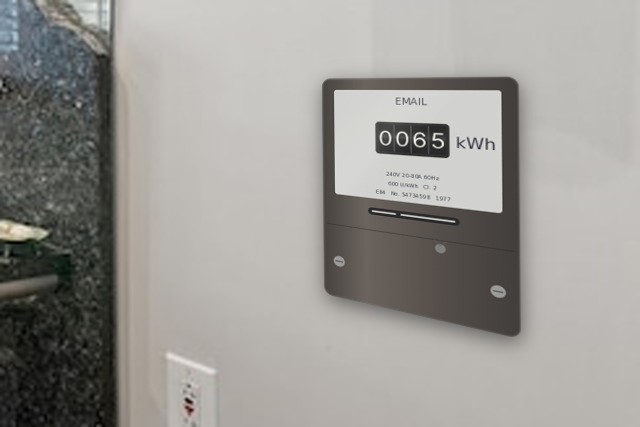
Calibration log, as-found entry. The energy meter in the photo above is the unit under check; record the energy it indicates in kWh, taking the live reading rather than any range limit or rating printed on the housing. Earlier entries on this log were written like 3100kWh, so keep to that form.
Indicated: 65kWh
